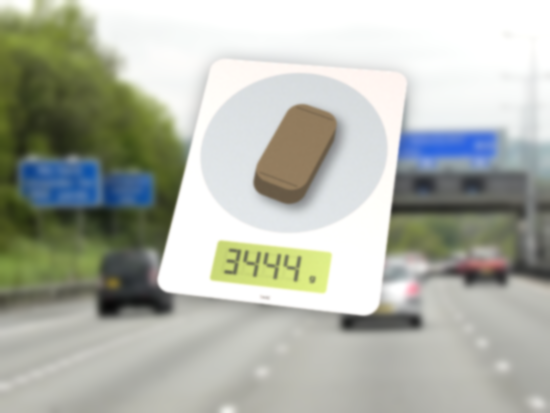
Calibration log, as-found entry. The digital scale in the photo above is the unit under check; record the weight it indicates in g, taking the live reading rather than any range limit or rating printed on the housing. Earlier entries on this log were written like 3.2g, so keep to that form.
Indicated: 3444g
